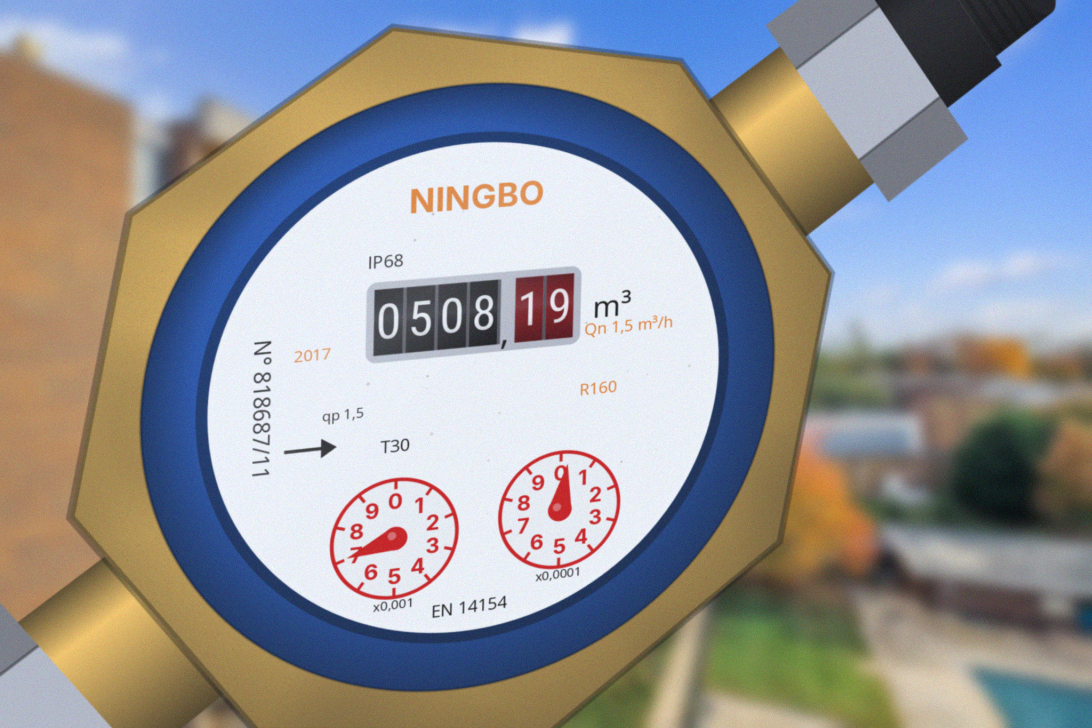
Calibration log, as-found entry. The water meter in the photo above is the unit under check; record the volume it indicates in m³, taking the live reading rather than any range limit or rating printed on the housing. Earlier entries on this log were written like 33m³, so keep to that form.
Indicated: 508.1970m³
